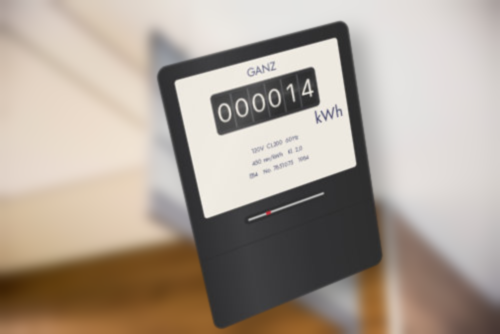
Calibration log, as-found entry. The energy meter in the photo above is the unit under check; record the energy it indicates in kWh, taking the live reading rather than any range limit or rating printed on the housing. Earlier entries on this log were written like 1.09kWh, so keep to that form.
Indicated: 14kWh
